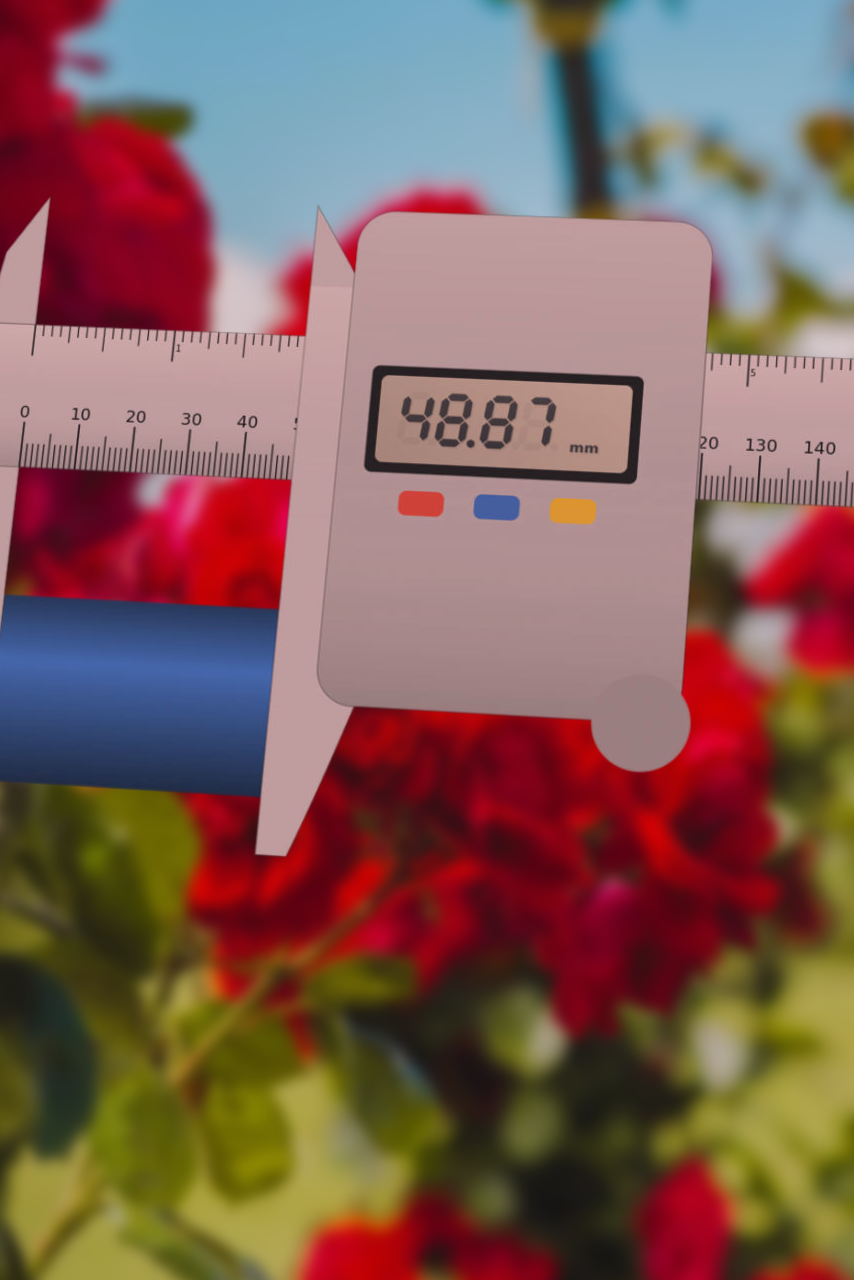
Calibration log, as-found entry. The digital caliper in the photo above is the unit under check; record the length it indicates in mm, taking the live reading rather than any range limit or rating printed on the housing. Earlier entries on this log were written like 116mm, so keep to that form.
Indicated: 48.87mm
